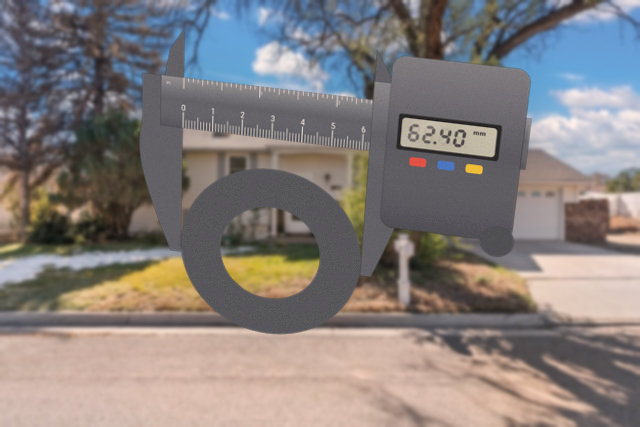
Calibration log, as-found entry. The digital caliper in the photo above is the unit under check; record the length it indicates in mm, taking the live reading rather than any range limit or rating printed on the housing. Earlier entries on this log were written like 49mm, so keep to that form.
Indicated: 62.40mm
